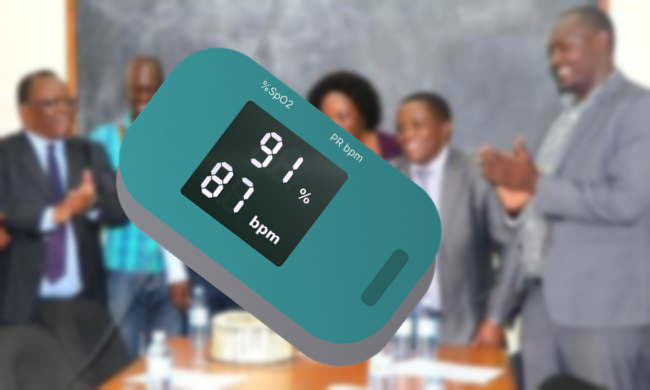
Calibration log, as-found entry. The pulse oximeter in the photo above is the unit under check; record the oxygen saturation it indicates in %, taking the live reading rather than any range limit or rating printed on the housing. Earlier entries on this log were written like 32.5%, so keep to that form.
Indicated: 91%
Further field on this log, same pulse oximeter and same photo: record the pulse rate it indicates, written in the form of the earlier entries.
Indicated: 87bpm
